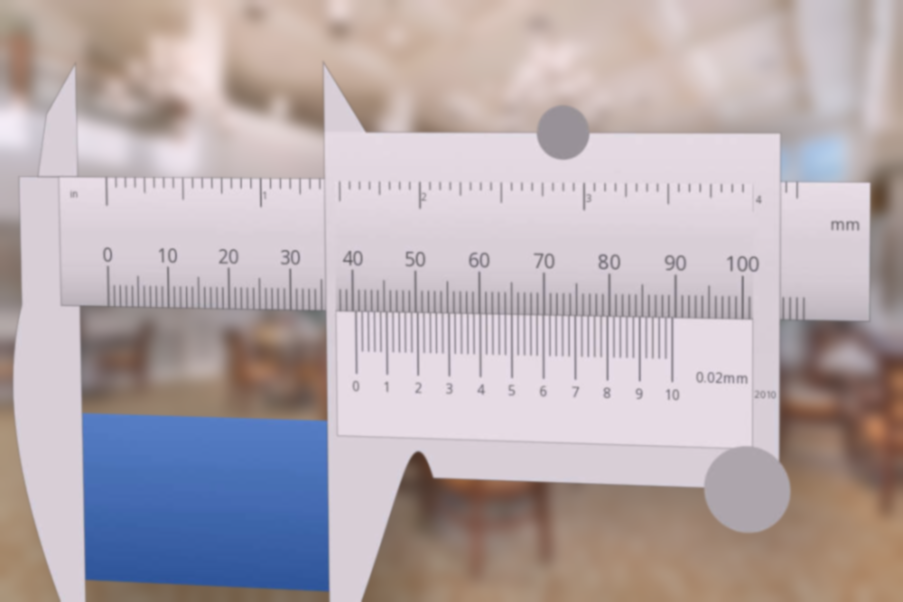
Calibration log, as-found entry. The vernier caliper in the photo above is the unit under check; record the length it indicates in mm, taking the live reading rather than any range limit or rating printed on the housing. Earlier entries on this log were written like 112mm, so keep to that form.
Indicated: 40.5mm
